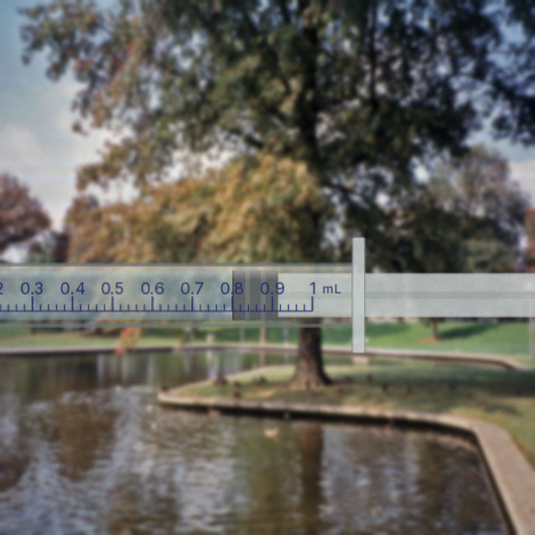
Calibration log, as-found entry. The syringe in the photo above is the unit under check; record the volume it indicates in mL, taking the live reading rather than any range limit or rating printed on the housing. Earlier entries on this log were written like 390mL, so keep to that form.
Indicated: 0.8mL
